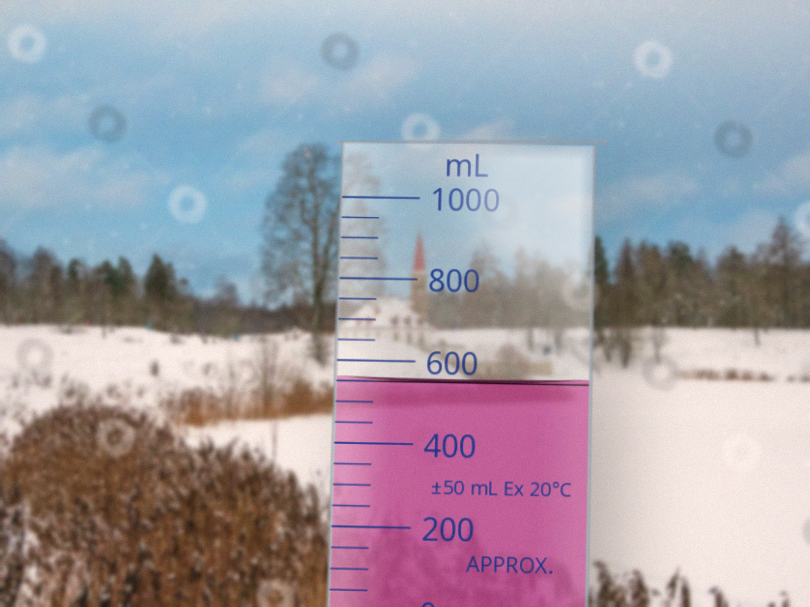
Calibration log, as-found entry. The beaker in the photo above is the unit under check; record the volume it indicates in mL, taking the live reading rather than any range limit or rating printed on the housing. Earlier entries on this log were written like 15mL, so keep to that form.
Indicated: 550mL
